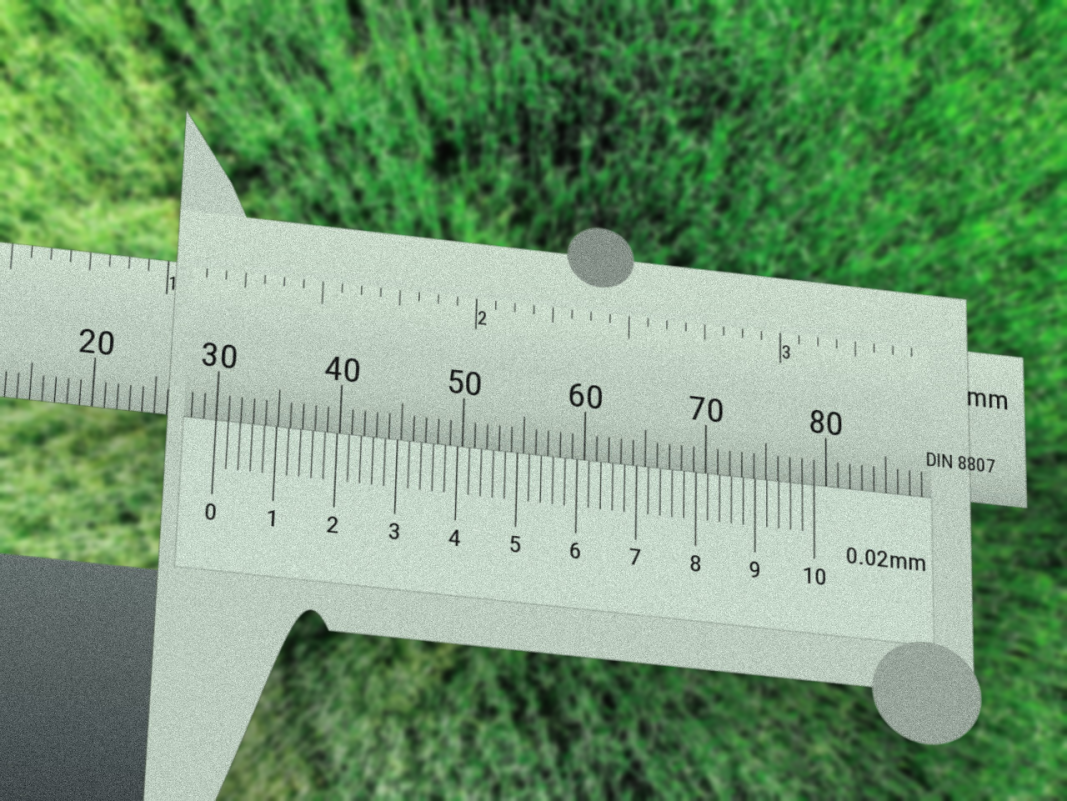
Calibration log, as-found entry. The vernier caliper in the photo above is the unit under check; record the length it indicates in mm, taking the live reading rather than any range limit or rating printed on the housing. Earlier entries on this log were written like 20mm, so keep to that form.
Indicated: 30.0mm
